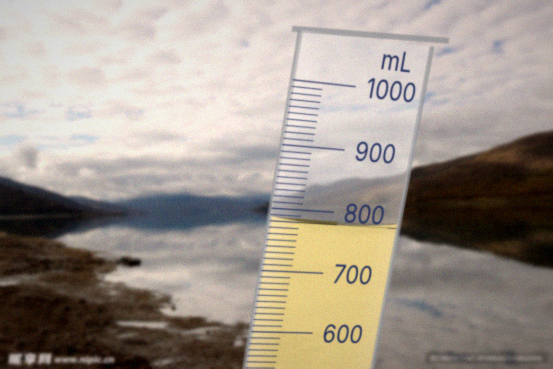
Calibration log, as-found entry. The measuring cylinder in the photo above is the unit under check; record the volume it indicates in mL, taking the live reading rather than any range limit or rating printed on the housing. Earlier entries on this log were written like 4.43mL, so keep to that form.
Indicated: 780mL
